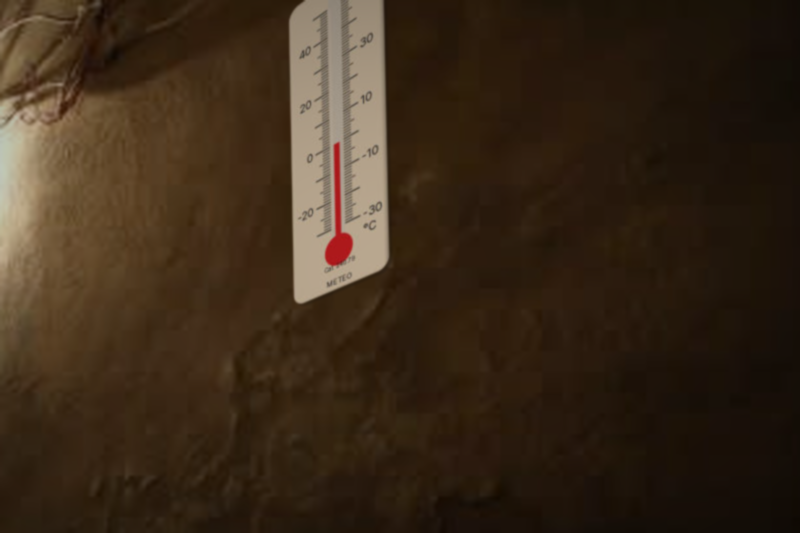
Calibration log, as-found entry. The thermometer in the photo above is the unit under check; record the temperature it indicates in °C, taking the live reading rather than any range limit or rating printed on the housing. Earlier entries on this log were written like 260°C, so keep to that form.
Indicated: 0°C
